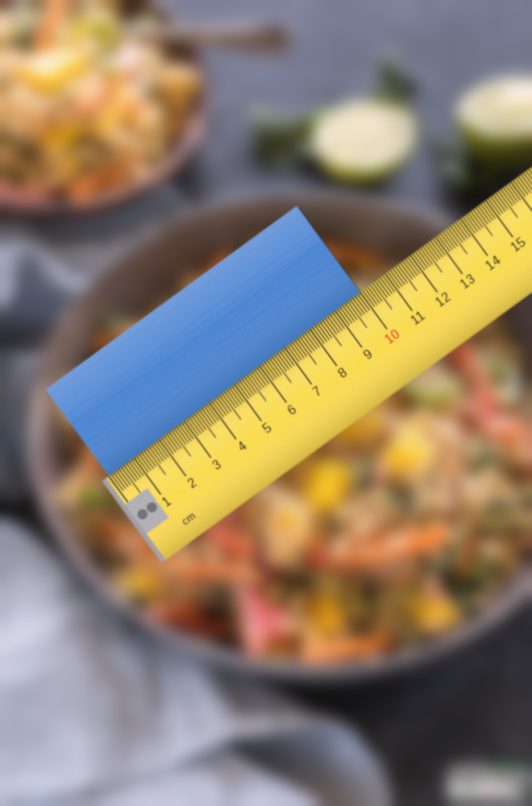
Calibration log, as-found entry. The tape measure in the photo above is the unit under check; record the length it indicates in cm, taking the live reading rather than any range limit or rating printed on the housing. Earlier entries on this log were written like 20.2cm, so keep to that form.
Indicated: 10cm
